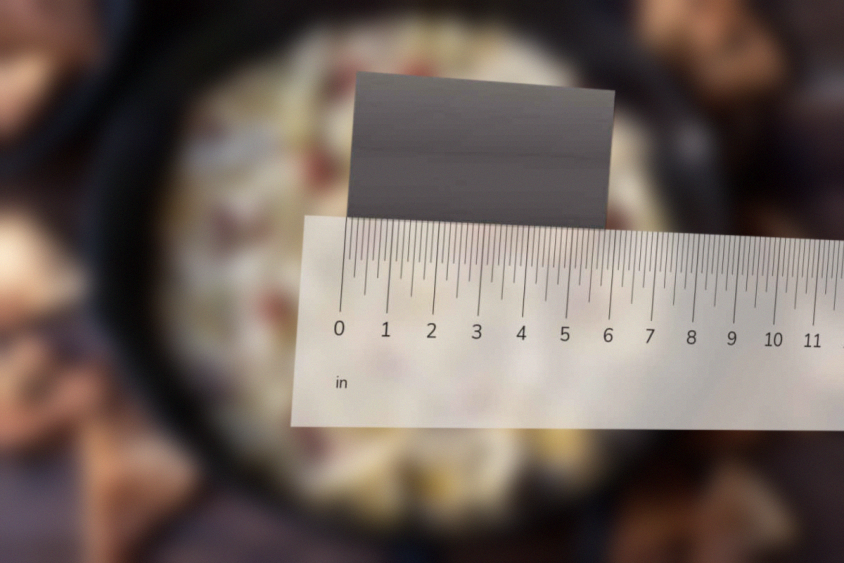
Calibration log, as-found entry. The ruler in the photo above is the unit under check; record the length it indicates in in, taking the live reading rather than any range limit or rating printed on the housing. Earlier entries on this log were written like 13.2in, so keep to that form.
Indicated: 5.75in
